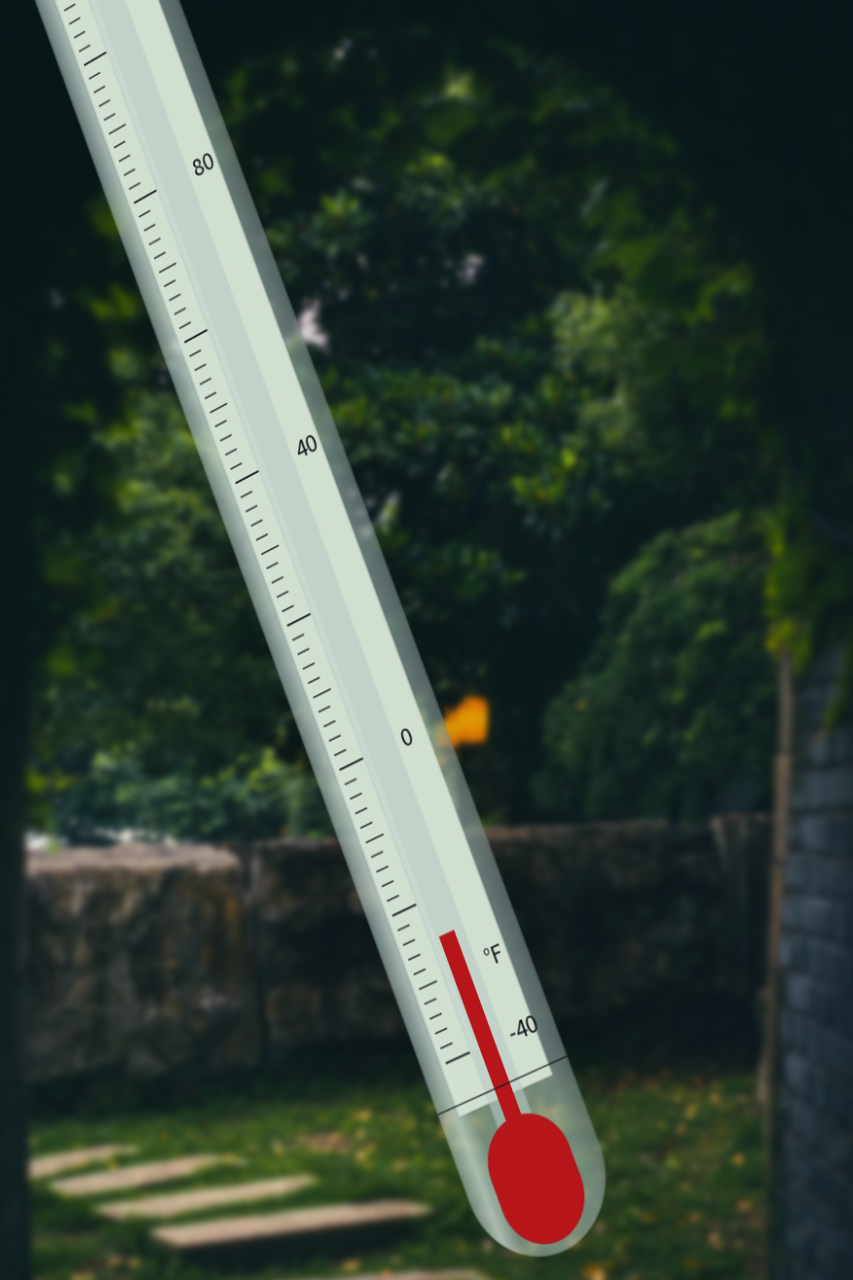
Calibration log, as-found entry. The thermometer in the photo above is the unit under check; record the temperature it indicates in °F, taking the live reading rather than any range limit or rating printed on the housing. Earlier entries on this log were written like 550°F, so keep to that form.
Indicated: -25°F
